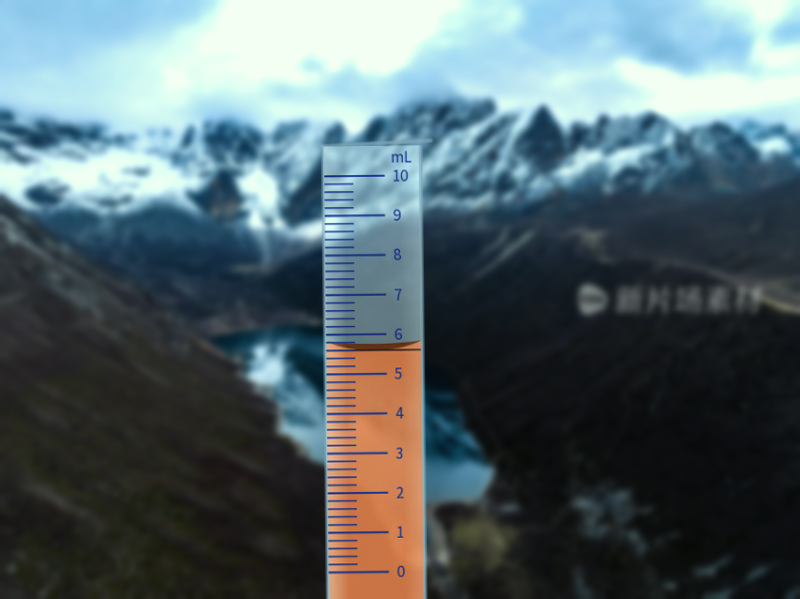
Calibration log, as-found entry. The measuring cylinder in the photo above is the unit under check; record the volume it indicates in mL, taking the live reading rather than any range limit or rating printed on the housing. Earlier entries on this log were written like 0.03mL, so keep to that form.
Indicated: 5.6mL
